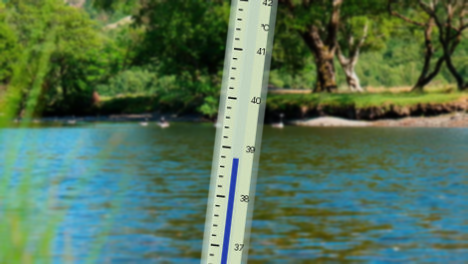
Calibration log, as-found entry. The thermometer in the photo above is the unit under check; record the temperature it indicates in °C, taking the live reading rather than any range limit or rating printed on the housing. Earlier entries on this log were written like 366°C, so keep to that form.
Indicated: 38.8°C
